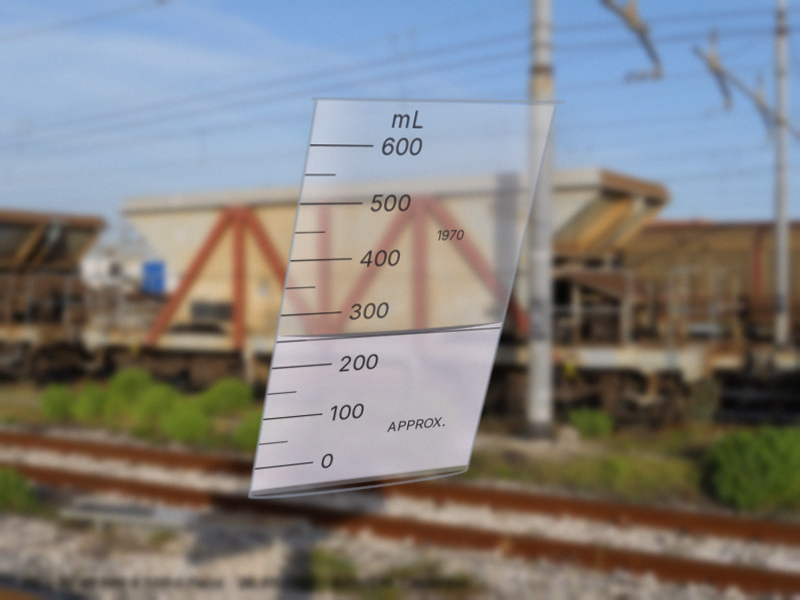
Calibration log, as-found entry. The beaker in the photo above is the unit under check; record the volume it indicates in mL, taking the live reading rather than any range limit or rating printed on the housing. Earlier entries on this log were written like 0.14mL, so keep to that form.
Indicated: 250mL
